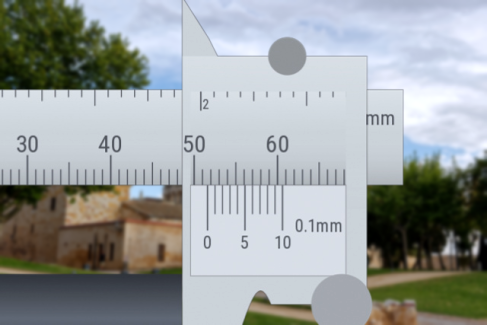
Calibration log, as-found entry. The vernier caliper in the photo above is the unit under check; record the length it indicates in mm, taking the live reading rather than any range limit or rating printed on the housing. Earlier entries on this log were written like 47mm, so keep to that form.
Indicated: 51.6mm
